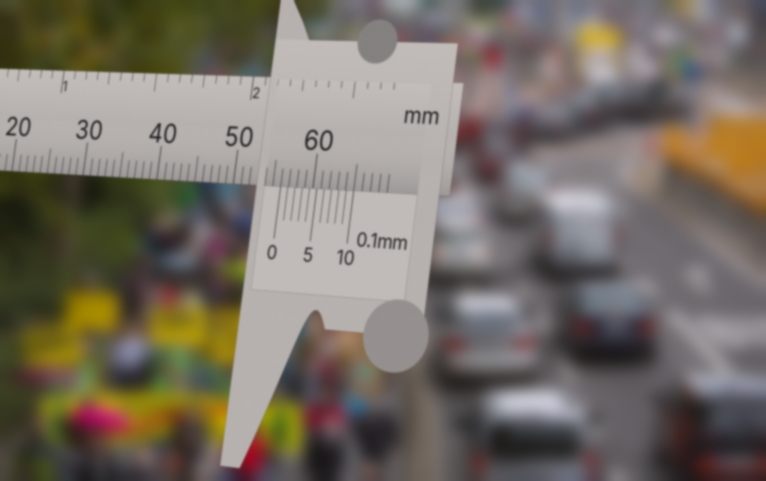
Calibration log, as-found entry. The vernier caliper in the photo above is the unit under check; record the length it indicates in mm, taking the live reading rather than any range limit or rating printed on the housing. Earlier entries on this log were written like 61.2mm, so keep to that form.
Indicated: 56.0mm
